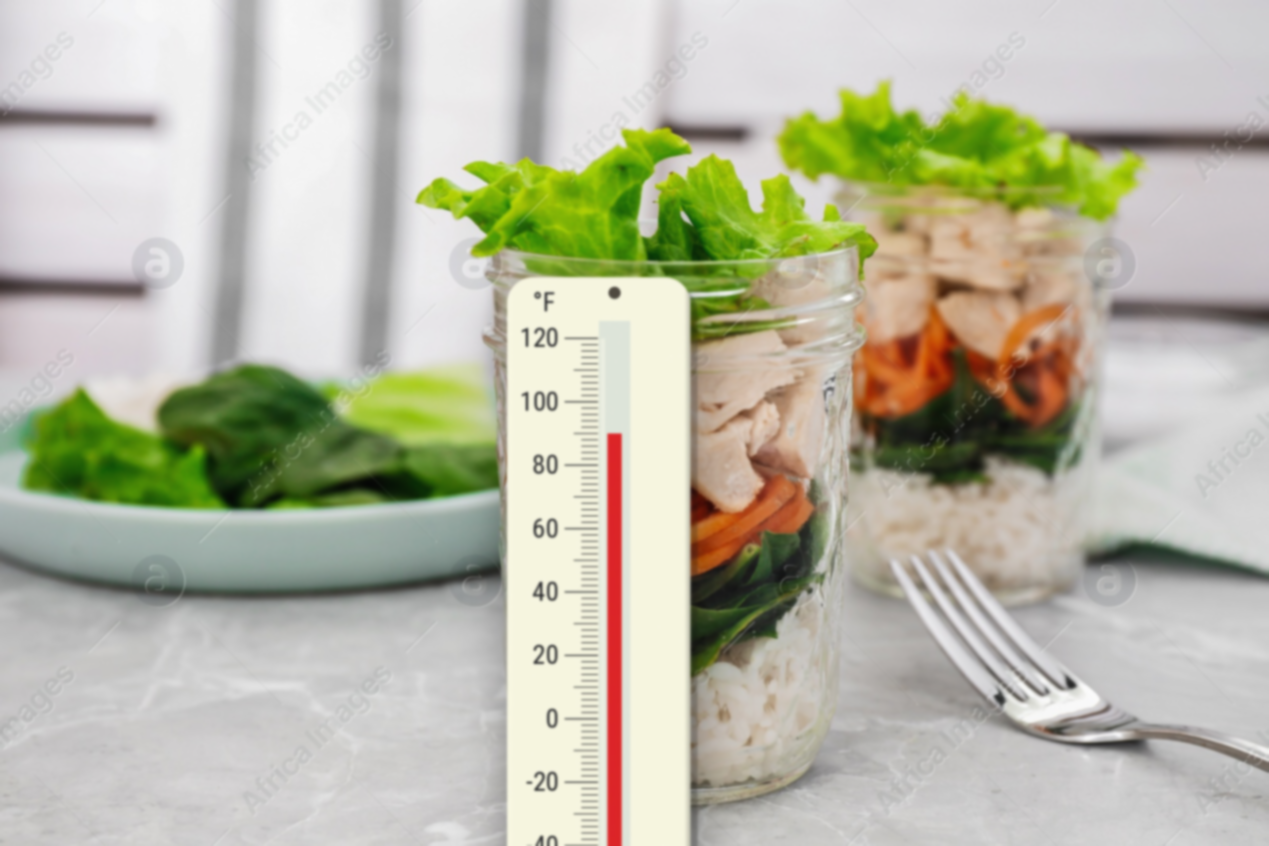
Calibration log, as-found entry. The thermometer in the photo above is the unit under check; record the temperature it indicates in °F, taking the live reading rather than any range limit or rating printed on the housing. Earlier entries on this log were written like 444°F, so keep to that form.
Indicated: 90°F
